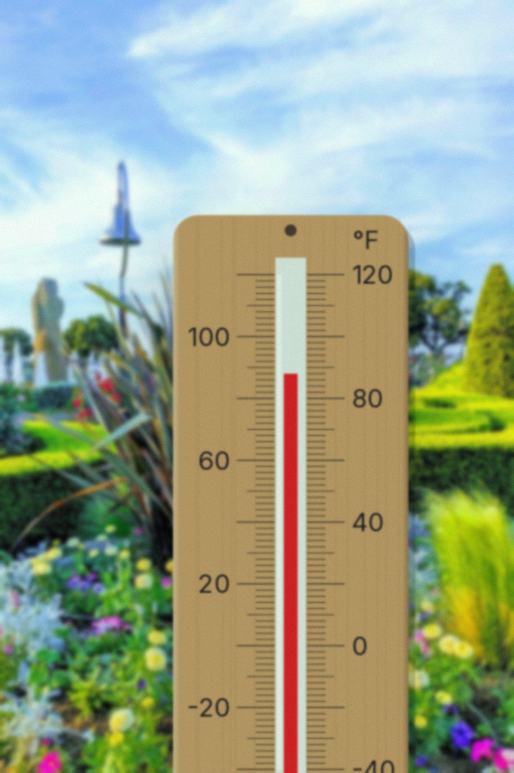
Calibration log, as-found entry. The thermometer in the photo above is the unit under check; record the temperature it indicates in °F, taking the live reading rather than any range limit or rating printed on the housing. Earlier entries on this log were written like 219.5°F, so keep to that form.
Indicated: 88°F
